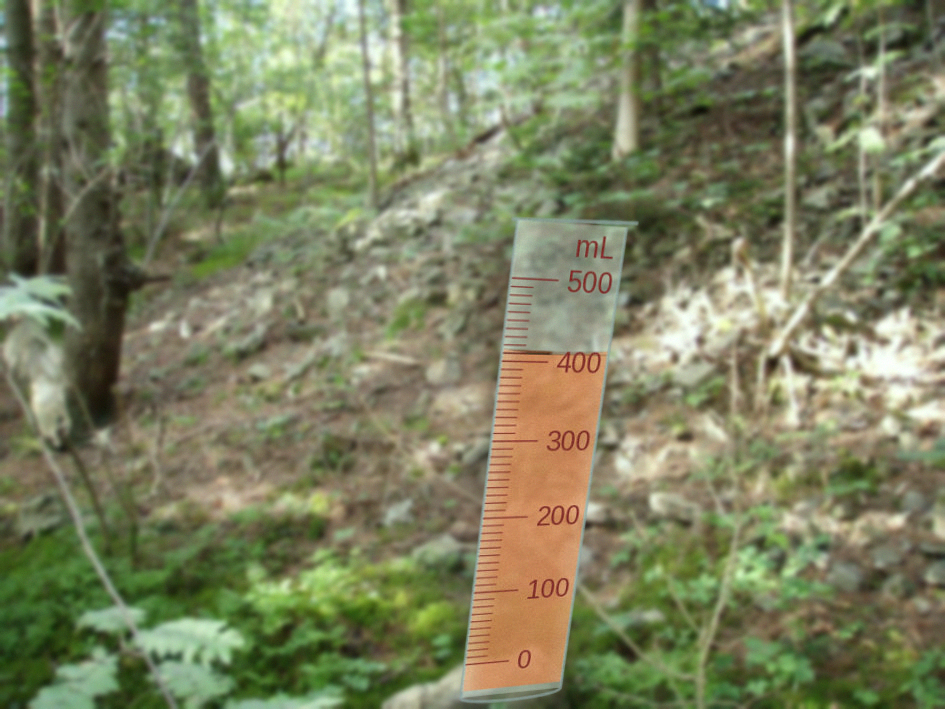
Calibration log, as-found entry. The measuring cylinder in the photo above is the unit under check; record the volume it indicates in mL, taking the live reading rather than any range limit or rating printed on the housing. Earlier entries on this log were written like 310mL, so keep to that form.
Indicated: 410mL
